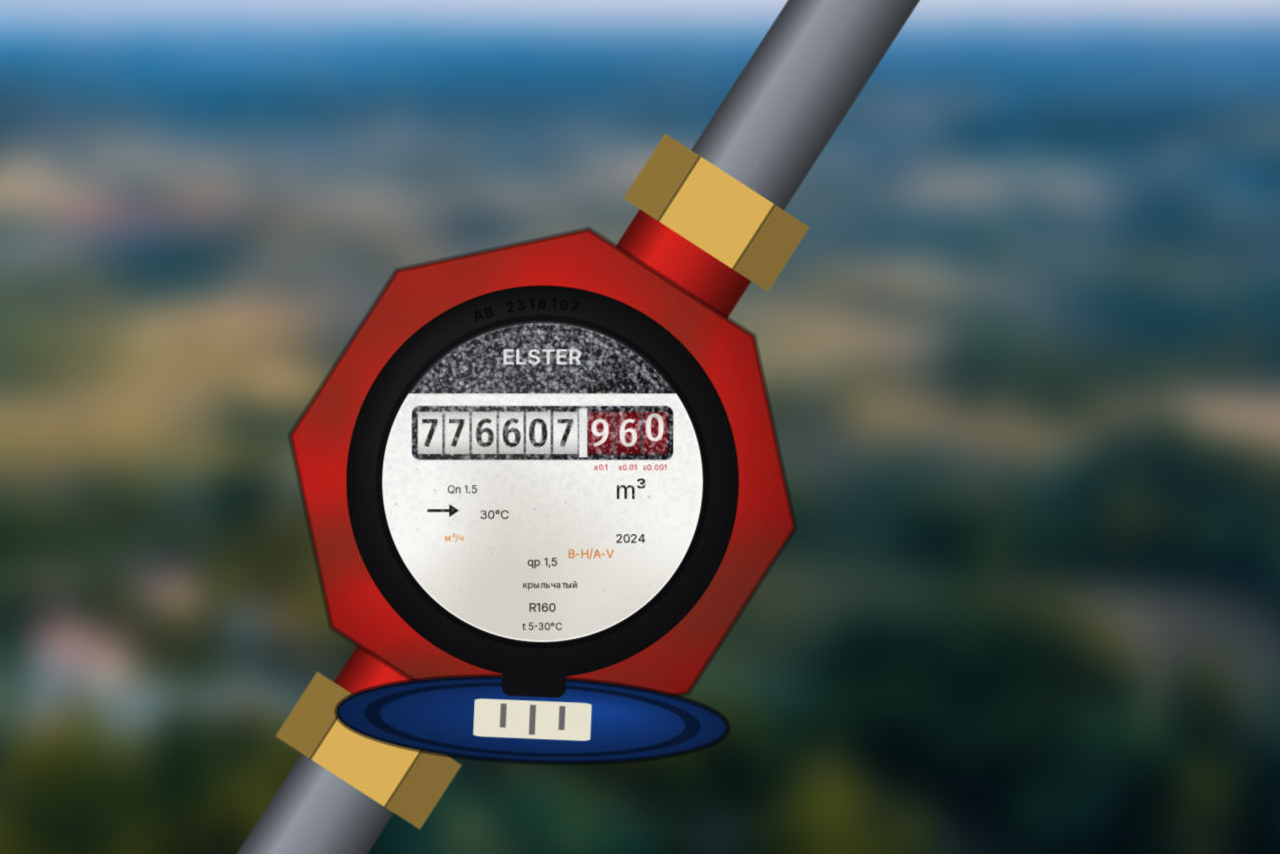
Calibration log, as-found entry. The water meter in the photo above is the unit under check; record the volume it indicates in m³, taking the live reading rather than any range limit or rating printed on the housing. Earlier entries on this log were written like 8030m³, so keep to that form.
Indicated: 776607.960m³
